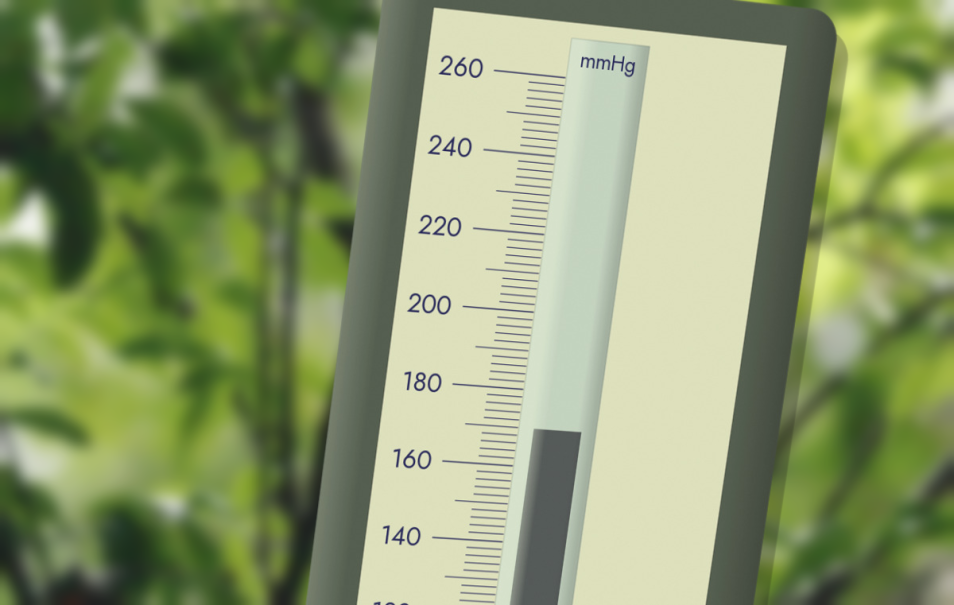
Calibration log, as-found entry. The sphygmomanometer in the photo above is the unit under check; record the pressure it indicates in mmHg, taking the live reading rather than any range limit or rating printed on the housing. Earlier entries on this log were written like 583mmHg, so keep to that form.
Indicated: 170mmHg
